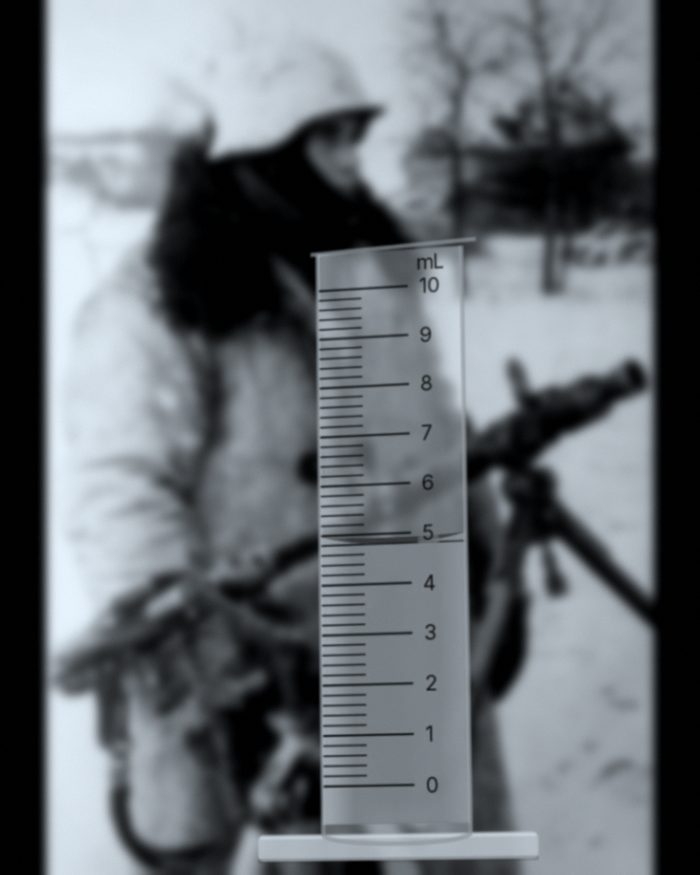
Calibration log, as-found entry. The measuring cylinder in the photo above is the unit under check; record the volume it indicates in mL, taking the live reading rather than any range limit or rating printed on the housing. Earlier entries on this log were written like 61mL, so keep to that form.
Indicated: 4.8mL
